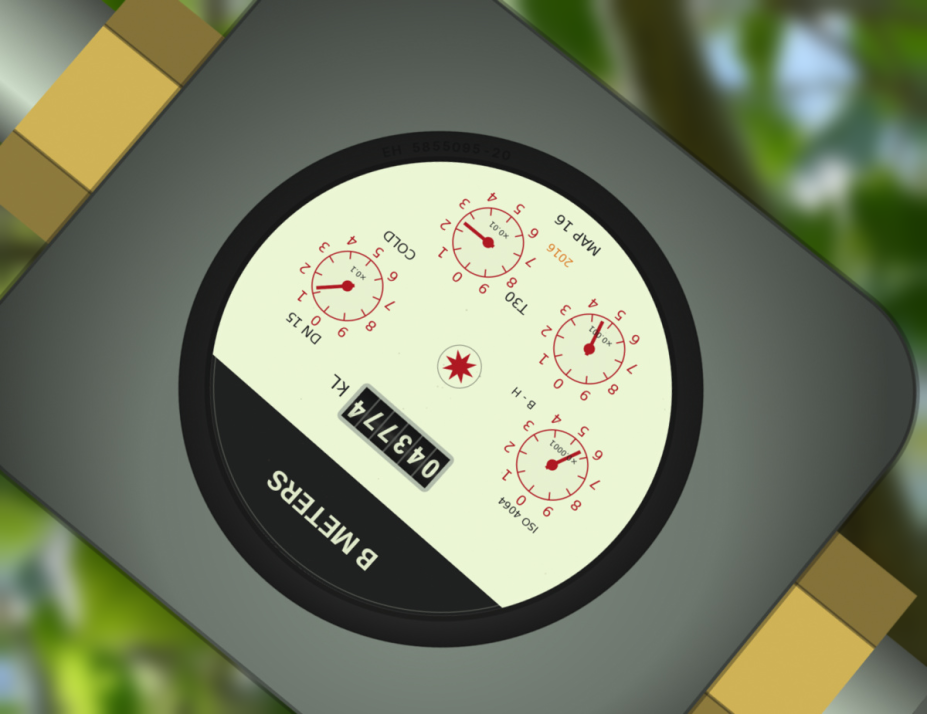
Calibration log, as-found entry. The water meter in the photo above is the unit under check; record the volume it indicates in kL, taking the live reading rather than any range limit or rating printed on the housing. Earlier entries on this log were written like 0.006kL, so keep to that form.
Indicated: 43774.1245kL
